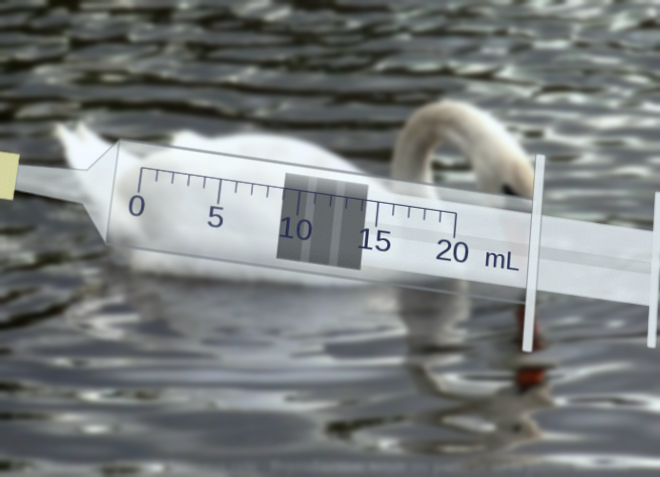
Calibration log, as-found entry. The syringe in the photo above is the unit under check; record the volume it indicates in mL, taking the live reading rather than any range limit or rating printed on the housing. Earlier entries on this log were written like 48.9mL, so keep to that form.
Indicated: 9mL
